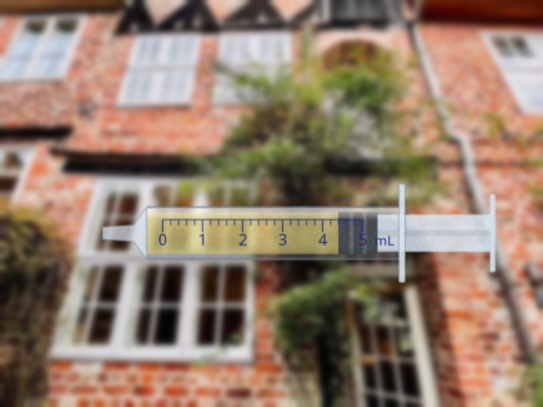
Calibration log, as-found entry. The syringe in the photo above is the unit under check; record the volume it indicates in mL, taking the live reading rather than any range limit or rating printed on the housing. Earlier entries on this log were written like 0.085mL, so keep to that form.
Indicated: 4.4mL
